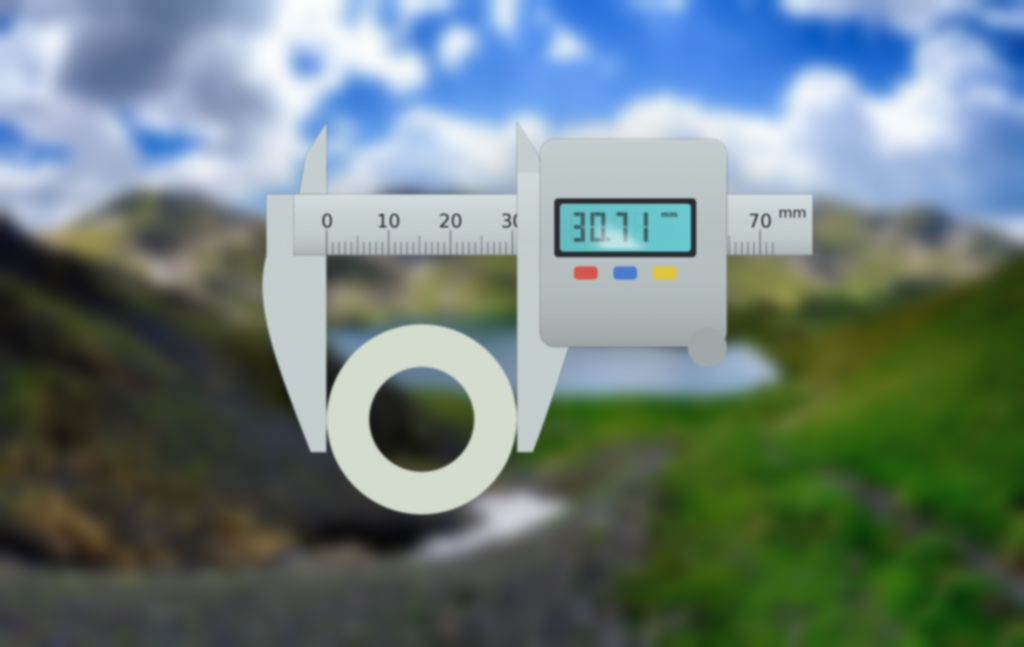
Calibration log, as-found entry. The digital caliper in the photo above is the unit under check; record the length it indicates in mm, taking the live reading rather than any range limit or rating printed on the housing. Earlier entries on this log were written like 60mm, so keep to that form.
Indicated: 30.71mm
